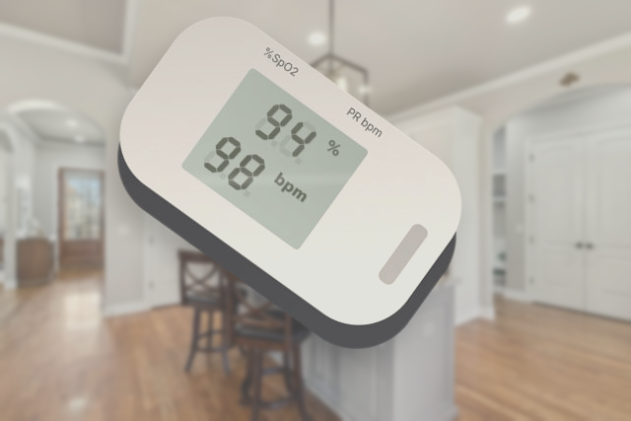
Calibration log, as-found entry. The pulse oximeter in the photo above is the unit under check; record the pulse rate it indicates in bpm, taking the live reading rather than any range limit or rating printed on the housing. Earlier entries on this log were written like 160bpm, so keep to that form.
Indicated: 98bpm
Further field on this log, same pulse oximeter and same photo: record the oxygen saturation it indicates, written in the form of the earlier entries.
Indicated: 94%
